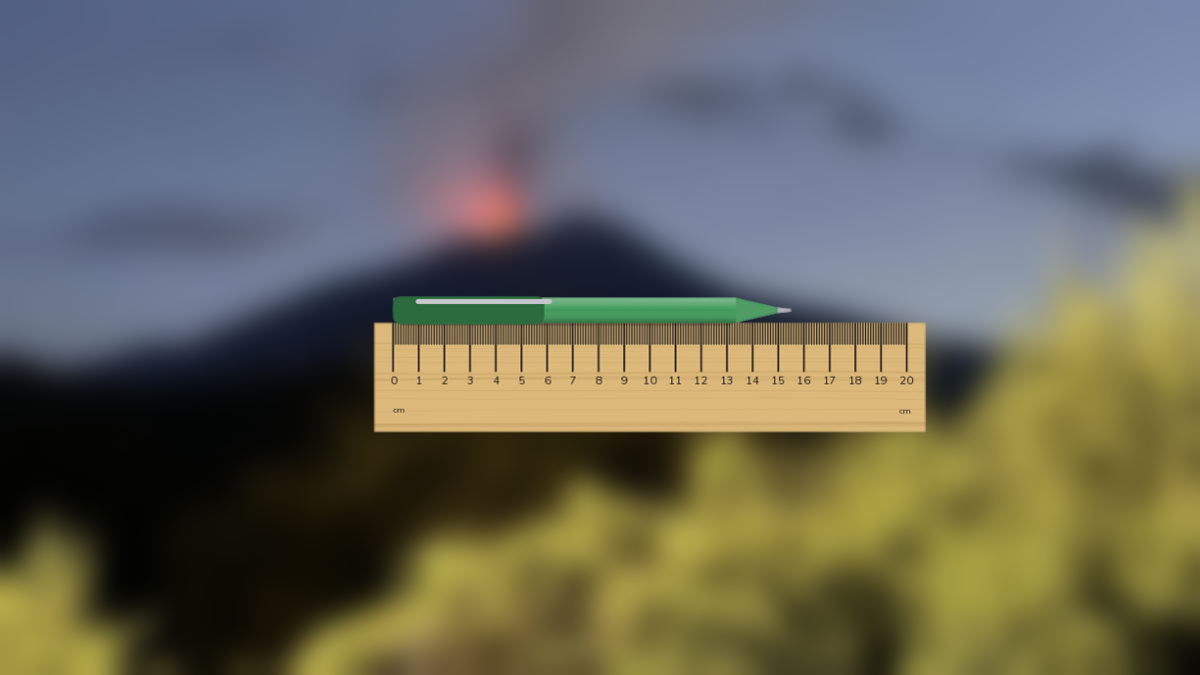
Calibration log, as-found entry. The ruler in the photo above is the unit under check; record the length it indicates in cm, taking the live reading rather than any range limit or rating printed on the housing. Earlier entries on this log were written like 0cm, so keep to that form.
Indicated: 15.5cm
